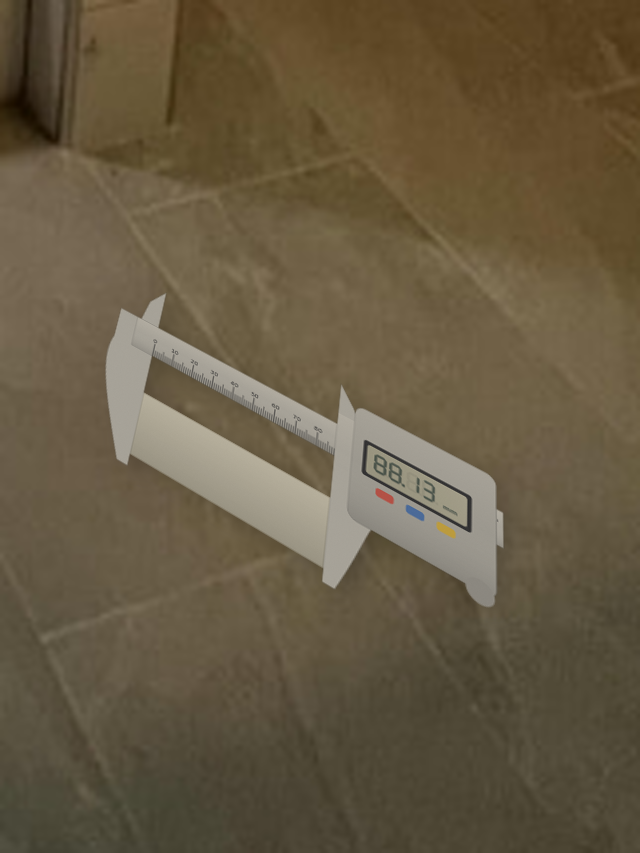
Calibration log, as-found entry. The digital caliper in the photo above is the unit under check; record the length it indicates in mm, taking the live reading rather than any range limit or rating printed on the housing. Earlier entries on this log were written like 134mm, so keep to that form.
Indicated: 88.13mm
